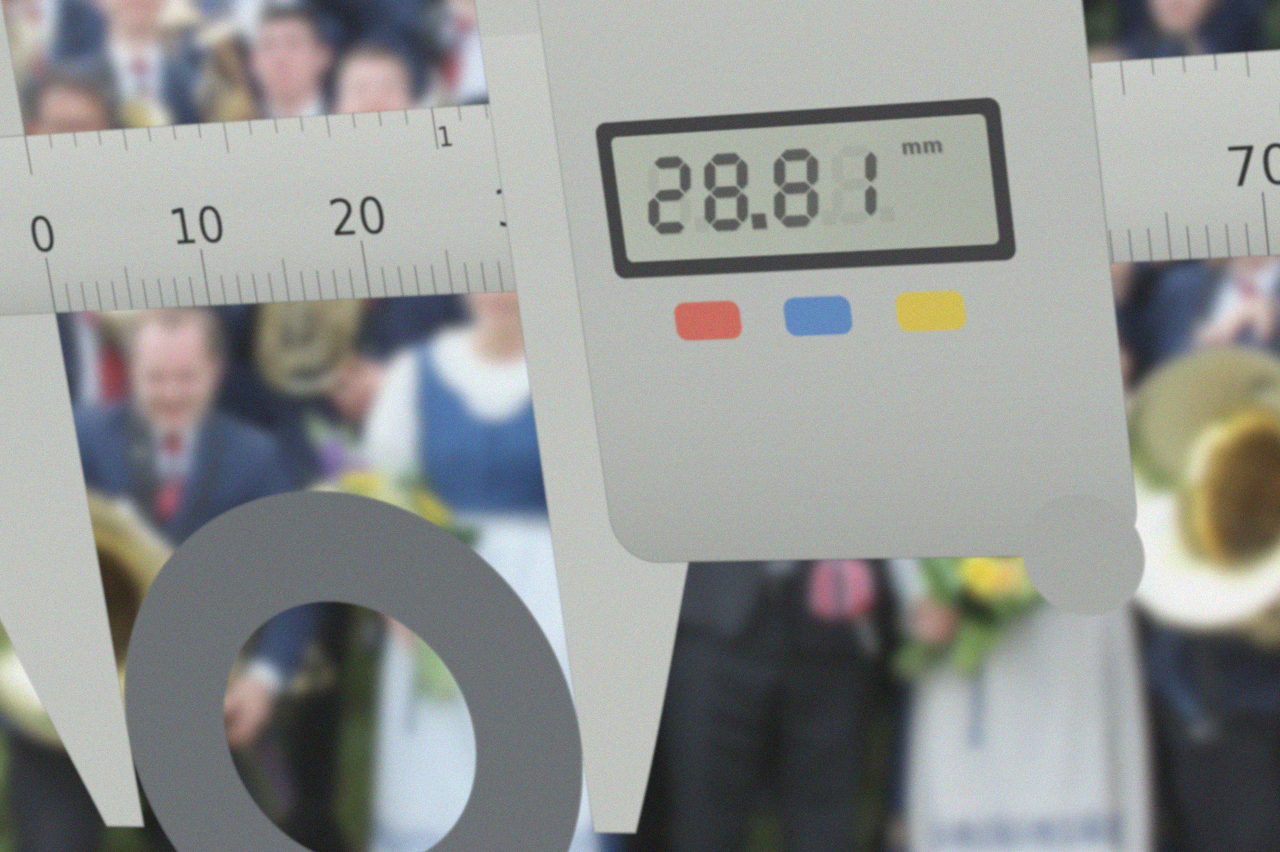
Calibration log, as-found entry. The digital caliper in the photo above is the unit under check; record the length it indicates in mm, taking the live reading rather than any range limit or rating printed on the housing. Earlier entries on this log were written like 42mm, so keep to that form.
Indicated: 28.81mm
